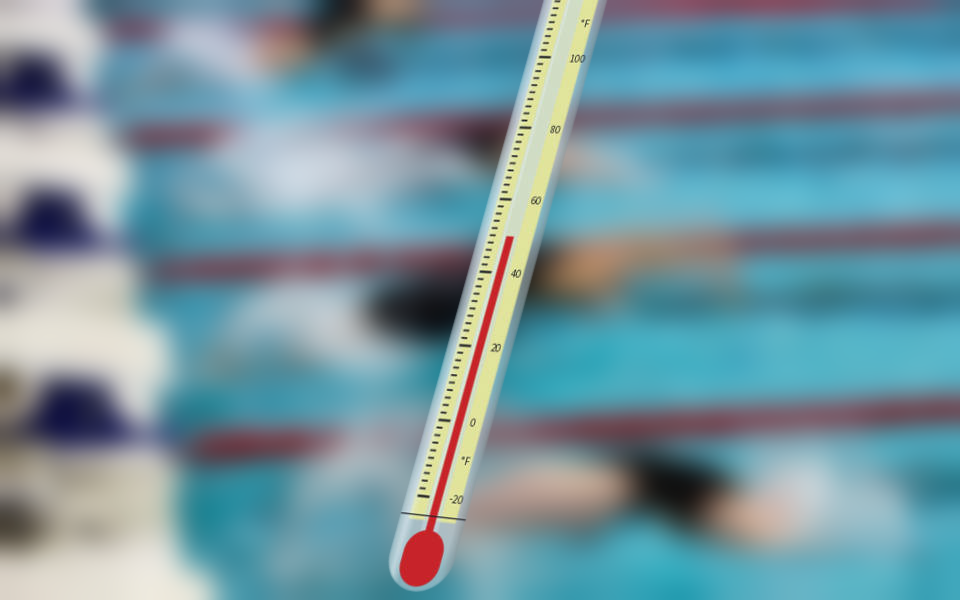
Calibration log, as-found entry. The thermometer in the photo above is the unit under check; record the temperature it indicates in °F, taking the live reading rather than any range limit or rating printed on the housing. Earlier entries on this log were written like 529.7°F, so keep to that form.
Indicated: 50°F
